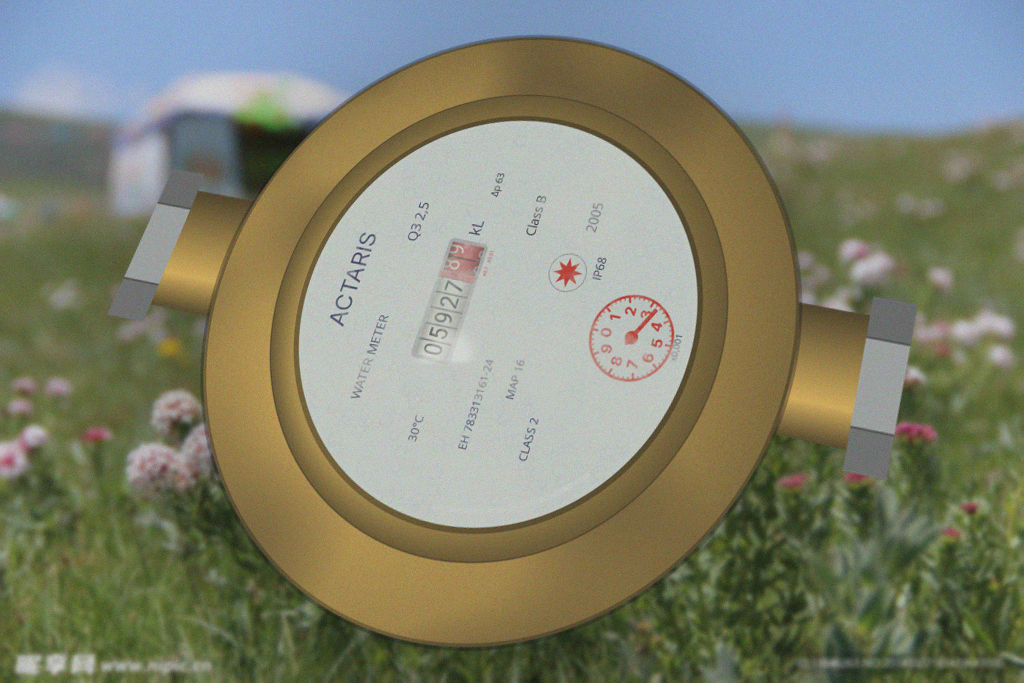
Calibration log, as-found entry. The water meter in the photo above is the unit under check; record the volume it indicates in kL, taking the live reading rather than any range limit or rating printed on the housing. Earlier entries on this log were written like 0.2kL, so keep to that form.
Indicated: 5927.893kL
